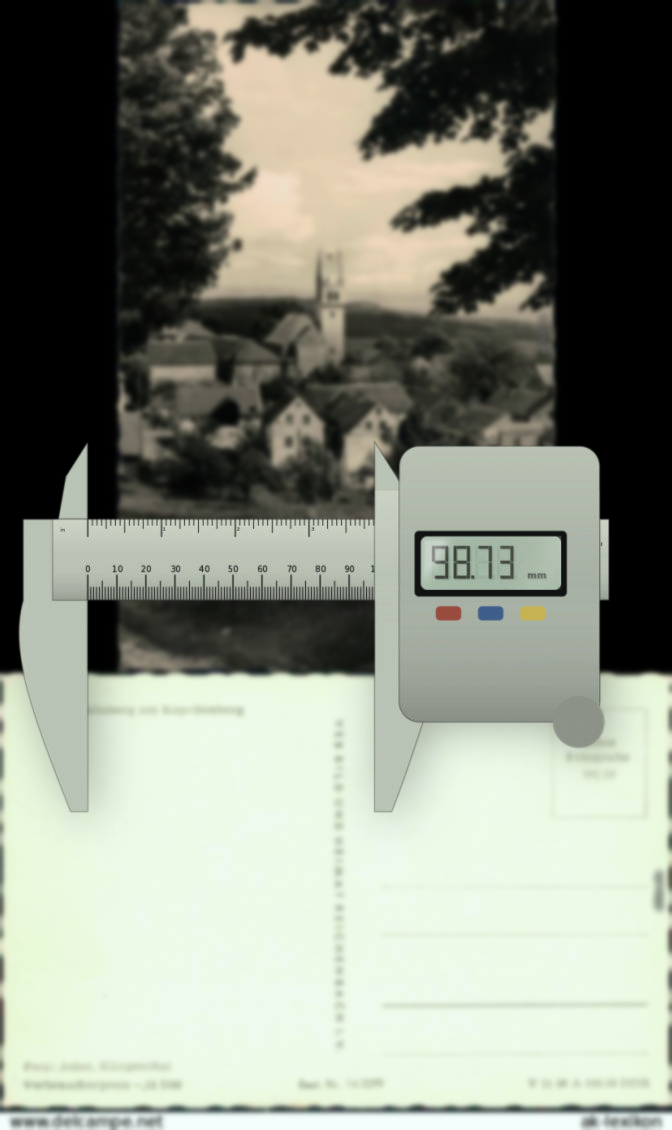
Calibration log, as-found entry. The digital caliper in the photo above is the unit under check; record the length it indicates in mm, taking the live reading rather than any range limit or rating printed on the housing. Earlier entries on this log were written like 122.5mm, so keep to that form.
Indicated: 98.73mm
